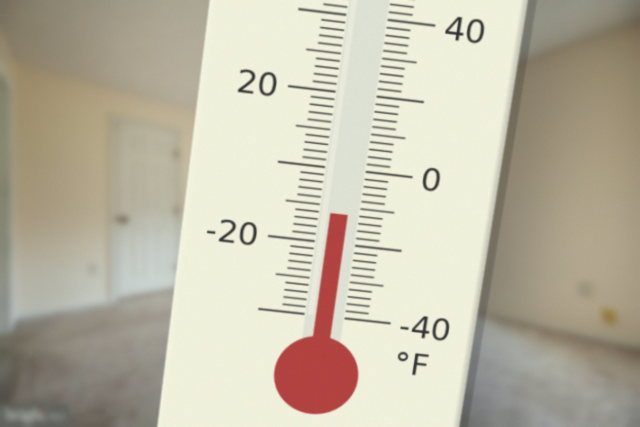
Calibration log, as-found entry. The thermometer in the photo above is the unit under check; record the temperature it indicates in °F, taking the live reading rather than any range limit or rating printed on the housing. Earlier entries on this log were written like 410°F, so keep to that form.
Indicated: -12°F
